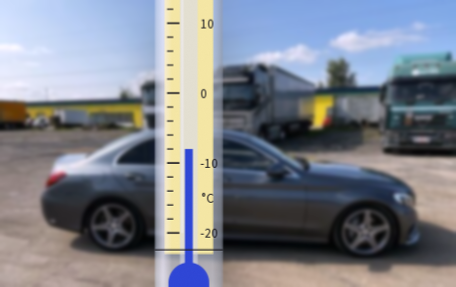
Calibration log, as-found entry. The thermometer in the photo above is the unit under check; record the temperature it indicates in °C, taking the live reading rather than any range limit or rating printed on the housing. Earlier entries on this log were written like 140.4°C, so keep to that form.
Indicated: -8°C
